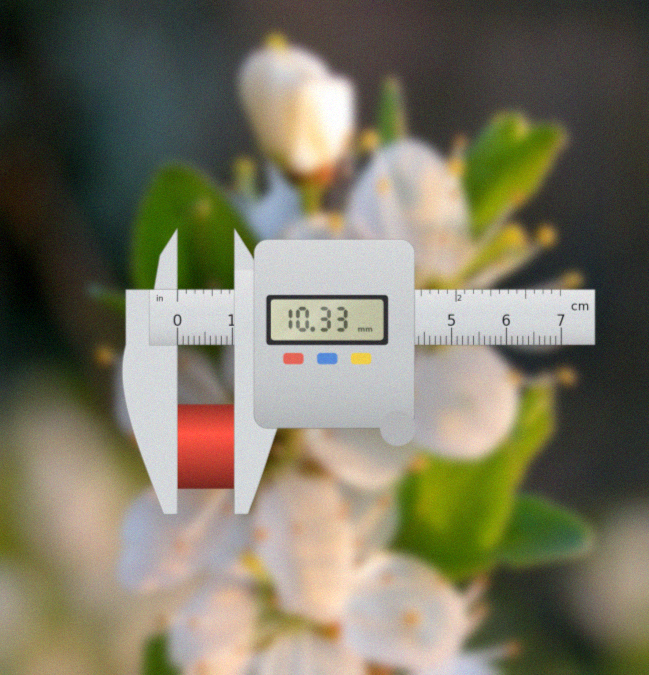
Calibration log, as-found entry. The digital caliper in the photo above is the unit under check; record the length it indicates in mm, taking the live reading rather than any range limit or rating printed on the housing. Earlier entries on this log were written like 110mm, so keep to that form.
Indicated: 10.33mm
